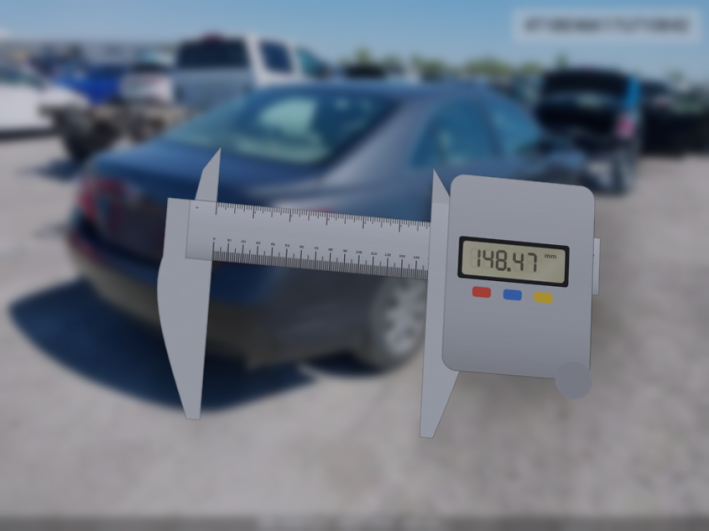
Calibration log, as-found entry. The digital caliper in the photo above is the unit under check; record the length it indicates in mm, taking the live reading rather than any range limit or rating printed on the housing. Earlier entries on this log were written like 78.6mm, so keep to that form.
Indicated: 148.47mm
